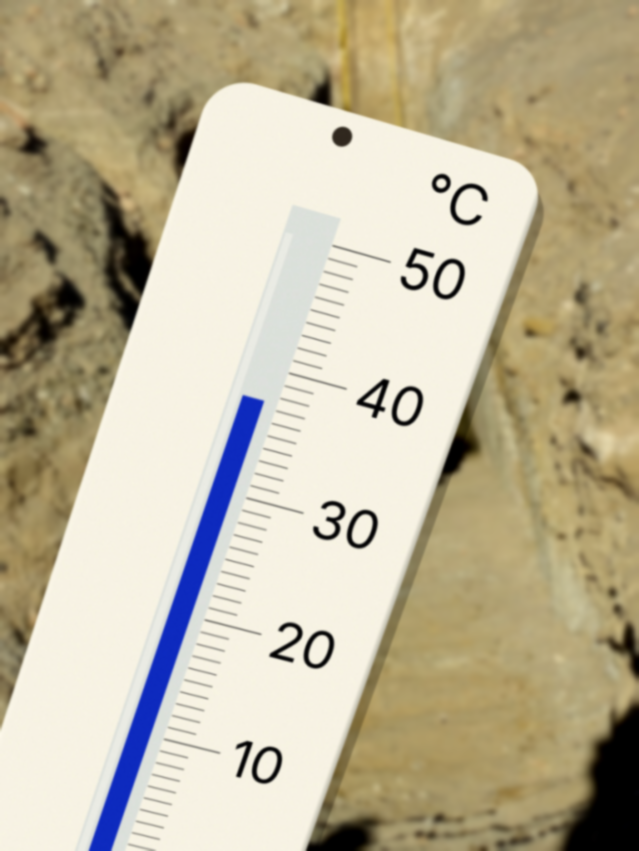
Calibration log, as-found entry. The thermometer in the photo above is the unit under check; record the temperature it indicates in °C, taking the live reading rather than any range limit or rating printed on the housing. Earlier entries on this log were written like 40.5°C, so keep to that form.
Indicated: 37.5°C
